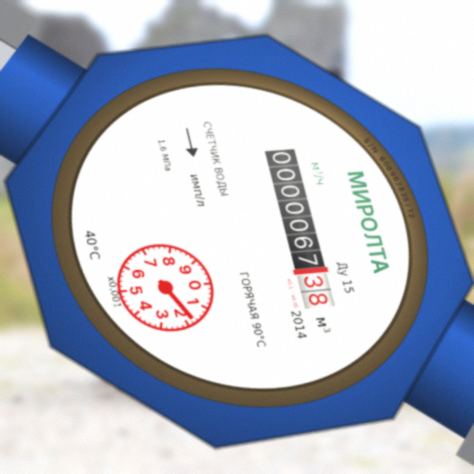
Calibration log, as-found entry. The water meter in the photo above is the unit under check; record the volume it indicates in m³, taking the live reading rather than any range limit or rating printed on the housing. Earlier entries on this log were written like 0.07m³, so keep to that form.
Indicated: 67.381m³
